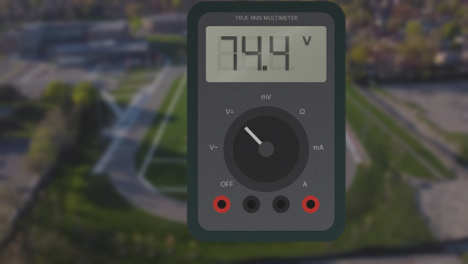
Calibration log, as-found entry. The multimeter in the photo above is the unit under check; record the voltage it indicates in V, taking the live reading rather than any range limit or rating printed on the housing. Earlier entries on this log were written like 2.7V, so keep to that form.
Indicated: 74.4V
